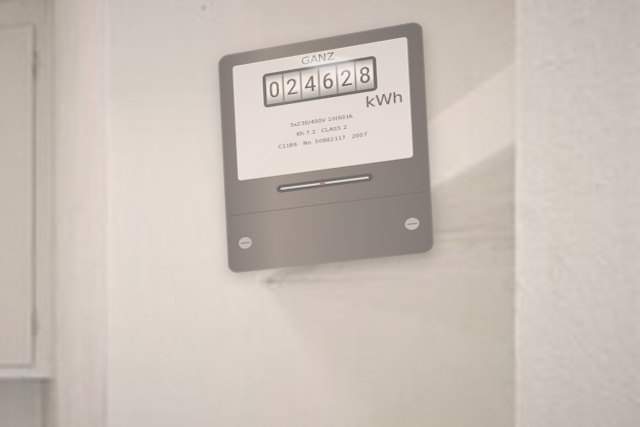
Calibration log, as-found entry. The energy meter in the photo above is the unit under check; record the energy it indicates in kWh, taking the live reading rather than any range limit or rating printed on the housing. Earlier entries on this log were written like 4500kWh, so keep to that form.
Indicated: 24628kWh
